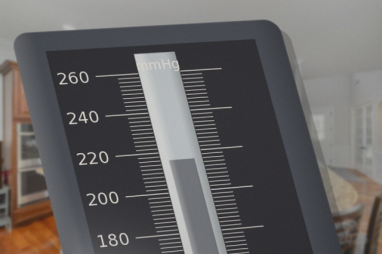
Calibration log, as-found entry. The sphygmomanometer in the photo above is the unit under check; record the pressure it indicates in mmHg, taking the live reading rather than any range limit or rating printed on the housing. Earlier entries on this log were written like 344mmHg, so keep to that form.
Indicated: 216mmHg
